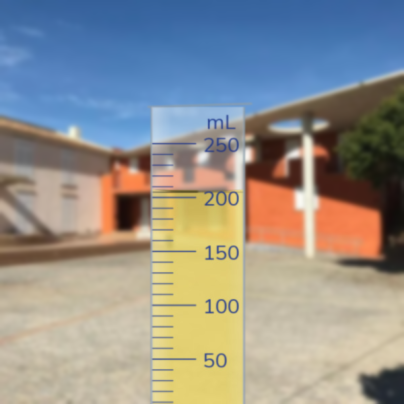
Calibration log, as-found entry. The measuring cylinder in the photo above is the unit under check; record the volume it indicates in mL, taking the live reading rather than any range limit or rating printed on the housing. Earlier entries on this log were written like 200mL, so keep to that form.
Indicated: 205mL
